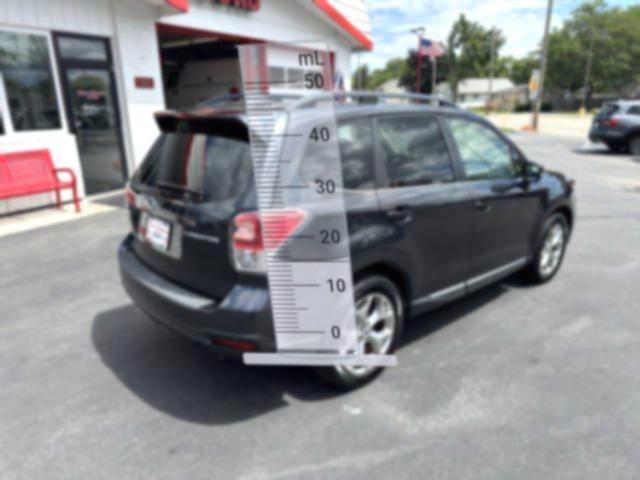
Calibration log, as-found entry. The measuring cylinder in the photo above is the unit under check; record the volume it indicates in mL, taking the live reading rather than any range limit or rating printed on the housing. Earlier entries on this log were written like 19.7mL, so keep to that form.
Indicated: 15mL
